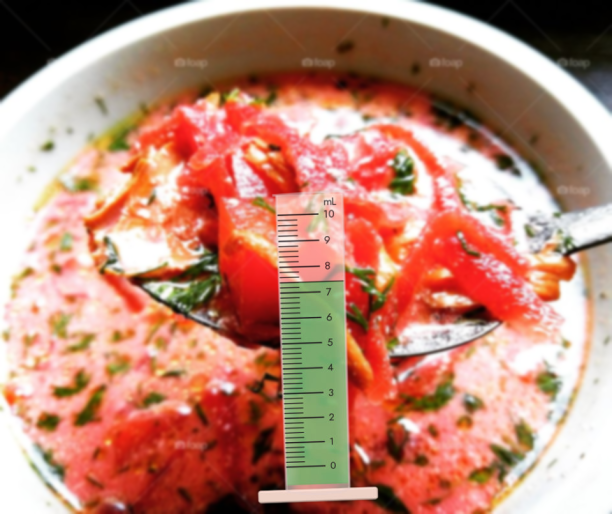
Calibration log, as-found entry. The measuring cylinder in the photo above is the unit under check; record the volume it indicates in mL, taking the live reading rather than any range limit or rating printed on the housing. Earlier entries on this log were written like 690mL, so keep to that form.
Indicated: 7.4mL
